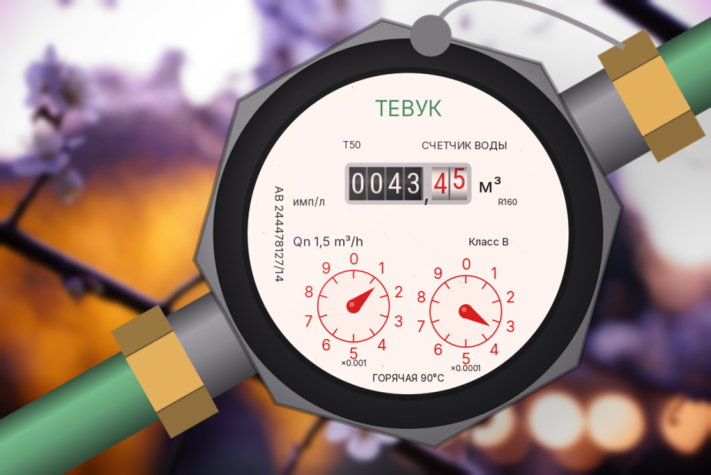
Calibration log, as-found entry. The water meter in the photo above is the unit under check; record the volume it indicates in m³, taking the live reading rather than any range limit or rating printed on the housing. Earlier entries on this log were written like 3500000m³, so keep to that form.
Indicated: 43.4513m³
